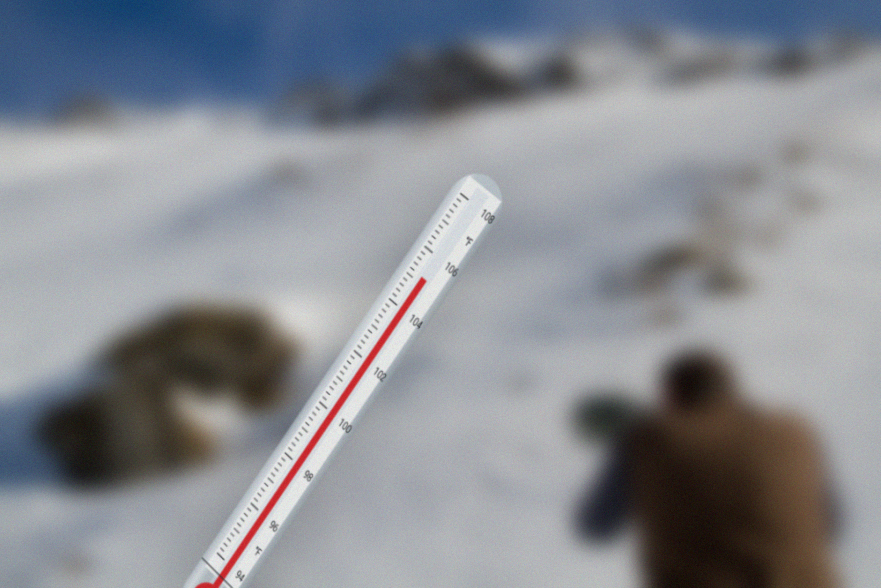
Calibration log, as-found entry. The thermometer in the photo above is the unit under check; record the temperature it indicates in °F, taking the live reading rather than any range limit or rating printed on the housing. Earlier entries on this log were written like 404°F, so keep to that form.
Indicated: 105.2°F
